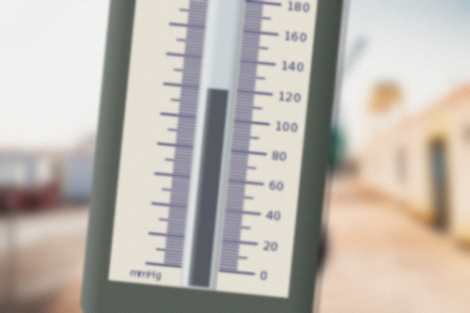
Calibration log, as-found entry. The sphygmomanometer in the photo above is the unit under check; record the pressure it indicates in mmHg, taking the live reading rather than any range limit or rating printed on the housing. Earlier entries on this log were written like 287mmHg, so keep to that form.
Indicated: 120mmHg
